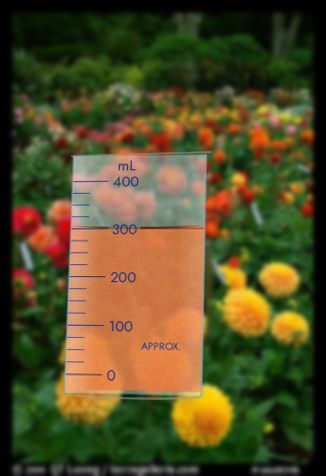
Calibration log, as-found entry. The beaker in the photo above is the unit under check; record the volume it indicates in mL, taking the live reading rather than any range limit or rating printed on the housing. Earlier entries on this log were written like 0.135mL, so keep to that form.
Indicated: 300mL
